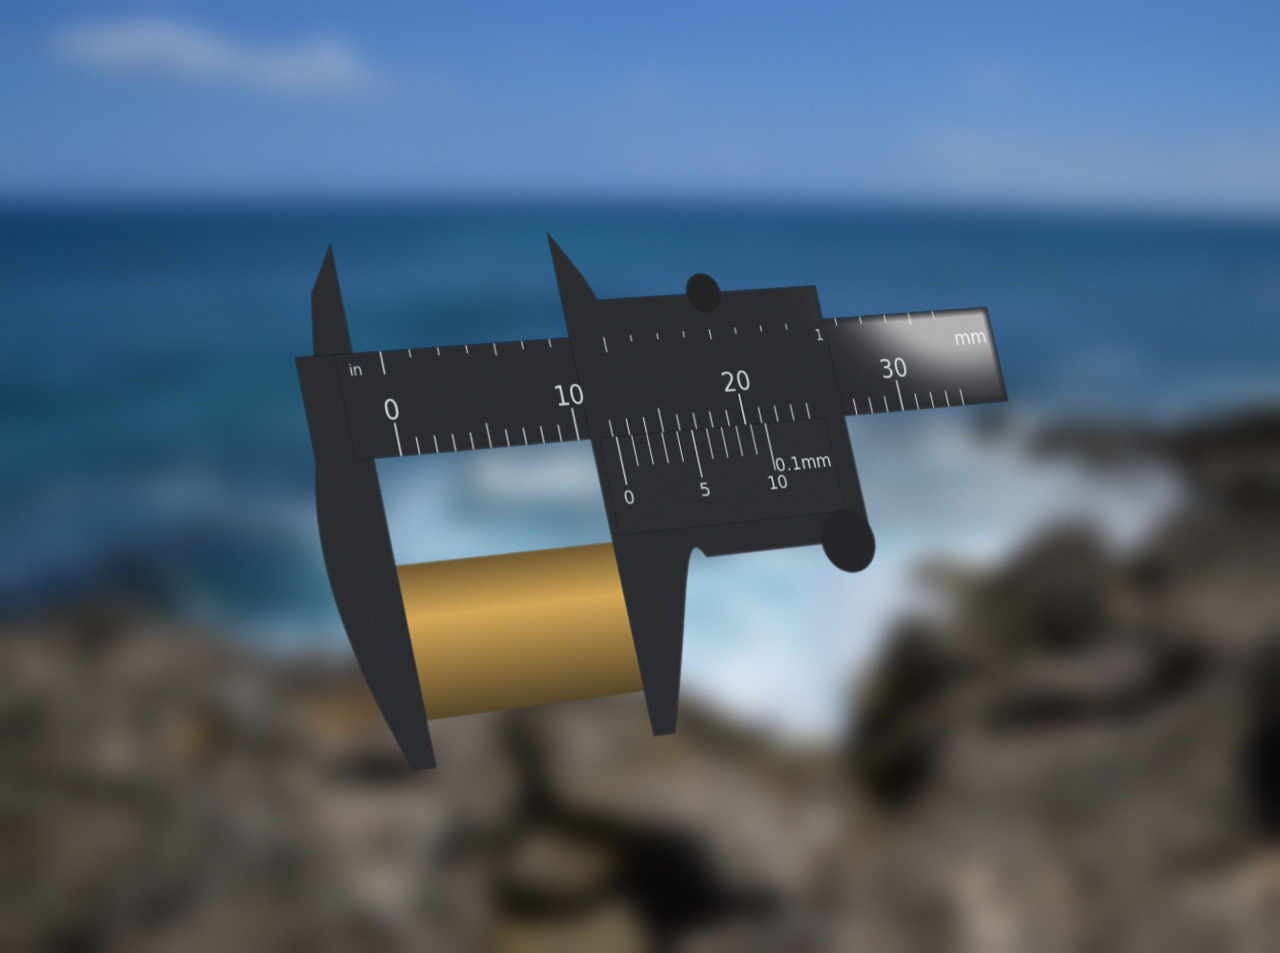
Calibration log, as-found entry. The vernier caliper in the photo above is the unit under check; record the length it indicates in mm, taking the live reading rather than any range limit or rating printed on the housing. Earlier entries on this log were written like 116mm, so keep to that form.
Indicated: 12.2mm
